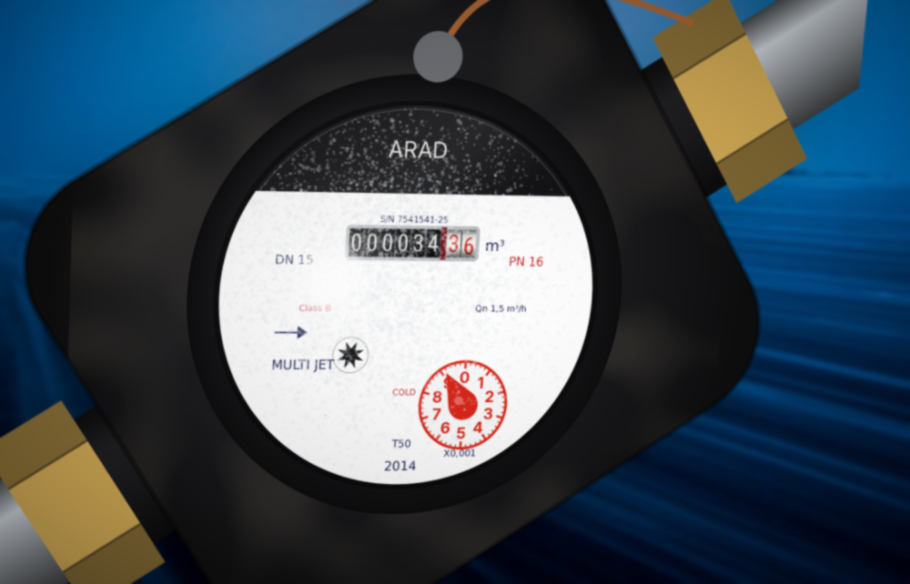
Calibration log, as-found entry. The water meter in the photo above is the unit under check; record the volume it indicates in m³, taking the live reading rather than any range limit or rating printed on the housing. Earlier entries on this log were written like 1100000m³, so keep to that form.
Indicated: 34.359m³
